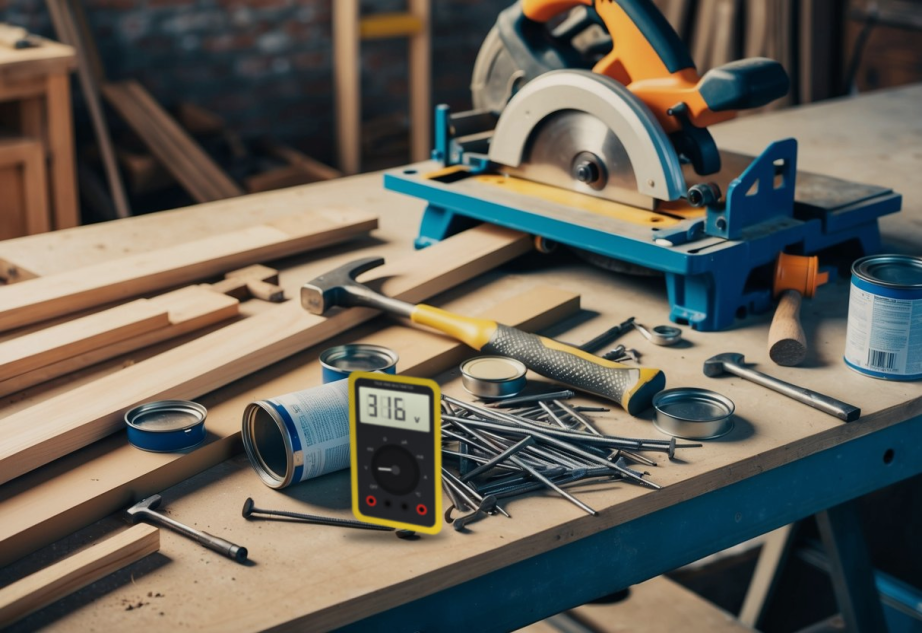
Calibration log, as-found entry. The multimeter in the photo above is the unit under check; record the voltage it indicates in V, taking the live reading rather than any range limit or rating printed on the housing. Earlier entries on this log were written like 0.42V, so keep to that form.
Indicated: 316V
